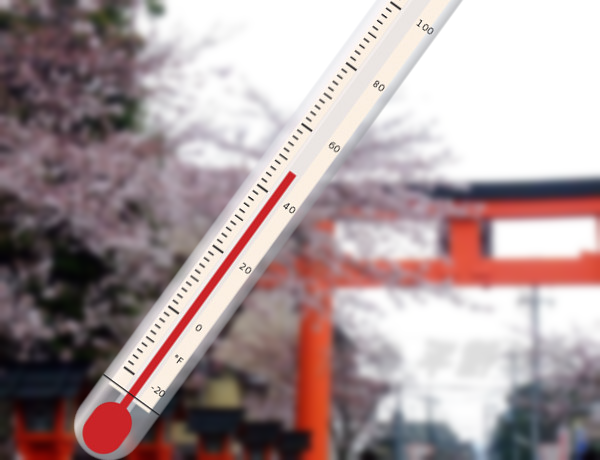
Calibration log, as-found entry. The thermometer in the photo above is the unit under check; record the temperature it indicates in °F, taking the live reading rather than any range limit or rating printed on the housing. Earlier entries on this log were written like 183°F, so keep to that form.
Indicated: 48°F
